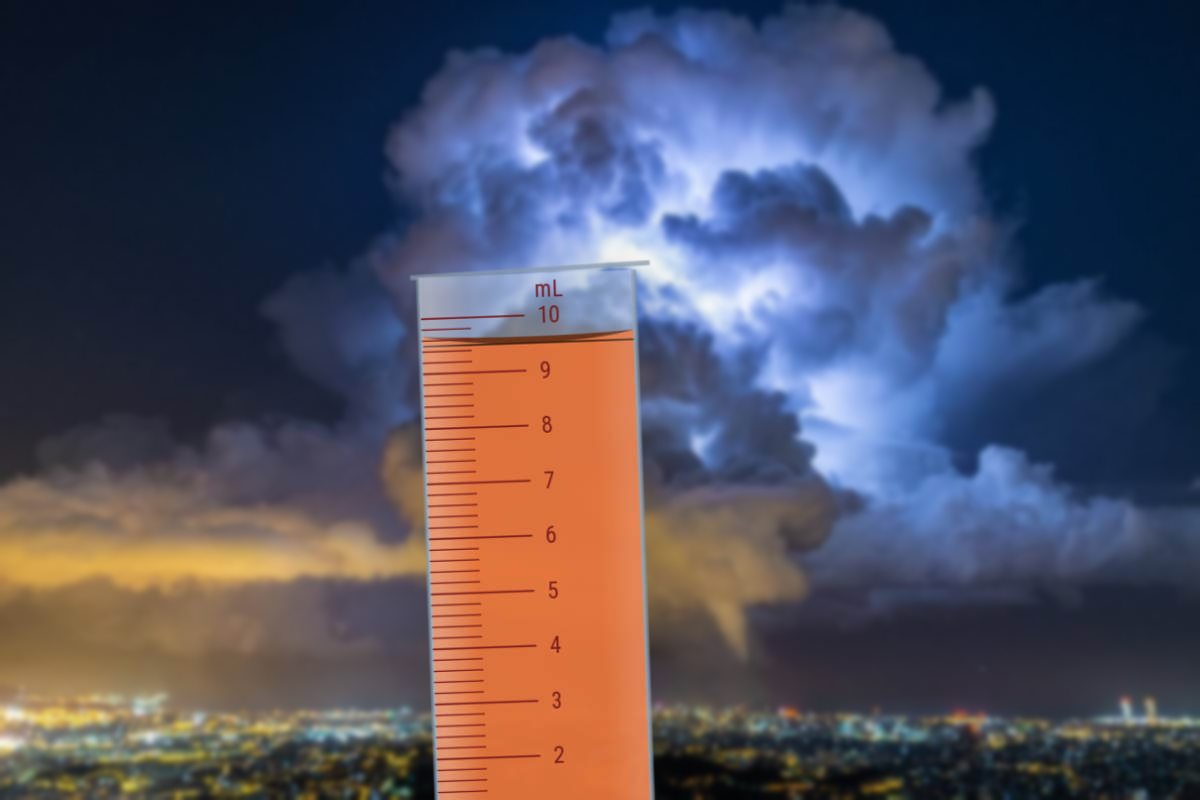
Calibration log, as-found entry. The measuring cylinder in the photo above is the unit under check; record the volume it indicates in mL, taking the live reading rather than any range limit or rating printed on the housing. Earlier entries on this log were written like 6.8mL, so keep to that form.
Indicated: 9.5mL
